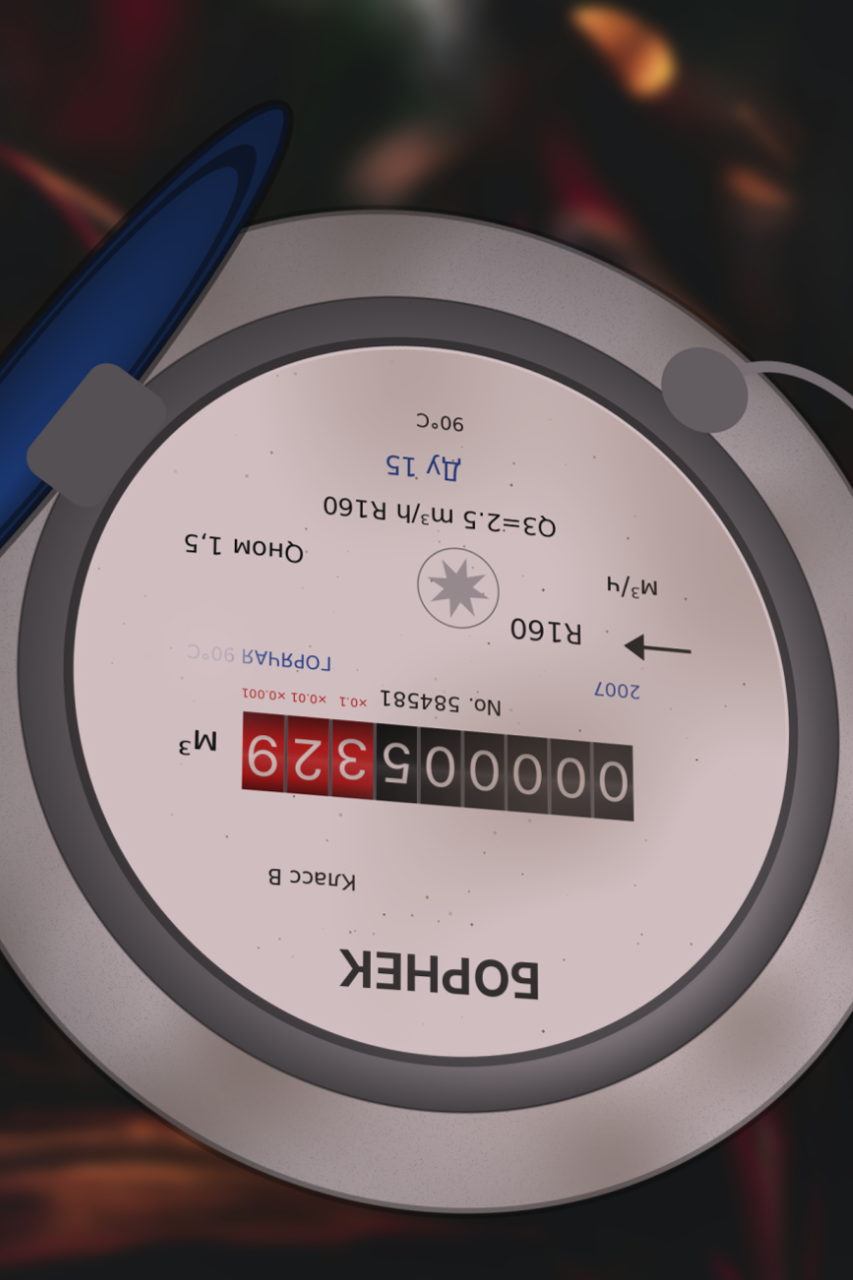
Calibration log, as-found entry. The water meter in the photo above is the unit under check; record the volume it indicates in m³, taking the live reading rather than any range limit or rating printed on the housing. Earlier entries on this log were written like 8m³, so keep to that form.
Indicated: 5.329m³
